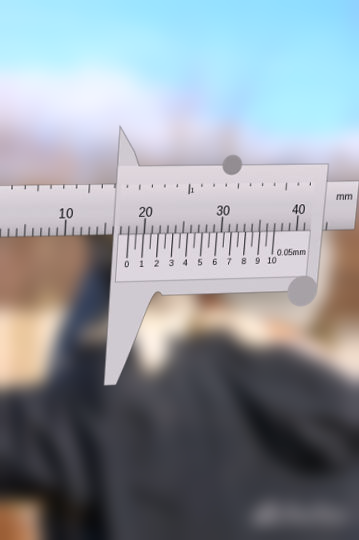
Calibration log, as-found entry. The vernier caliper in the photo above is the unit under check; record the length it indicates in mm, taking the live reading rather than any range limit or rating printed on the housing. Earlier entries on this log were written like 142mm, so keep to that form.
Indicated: 18.0mm
